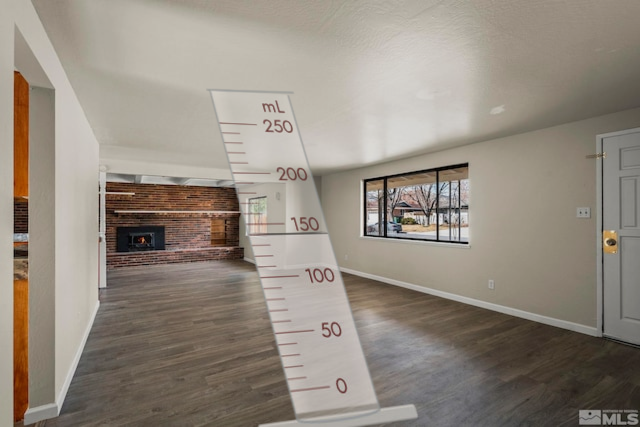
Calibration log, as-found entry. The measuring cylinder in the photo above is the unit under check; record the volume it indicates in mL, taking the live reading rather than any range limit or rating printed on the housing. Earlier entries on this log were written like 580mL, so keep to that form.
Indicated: 140mL
